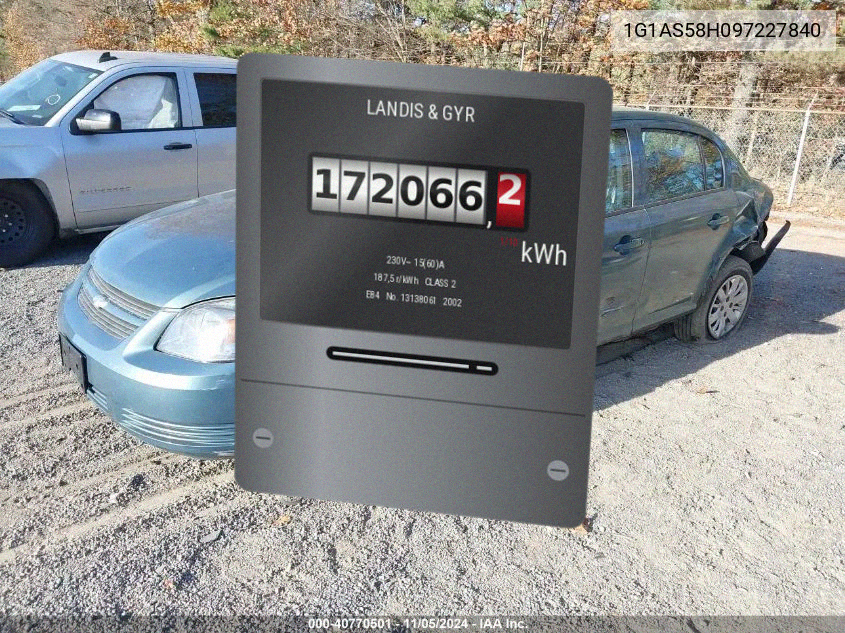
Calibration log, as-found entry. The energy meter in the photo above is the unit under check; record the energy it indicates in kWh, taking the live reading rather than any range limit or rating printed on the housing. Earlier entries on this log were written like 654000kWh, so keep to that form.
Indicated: 172066.2kWh
